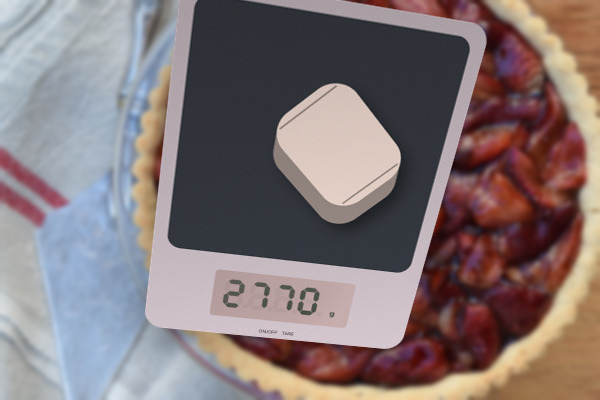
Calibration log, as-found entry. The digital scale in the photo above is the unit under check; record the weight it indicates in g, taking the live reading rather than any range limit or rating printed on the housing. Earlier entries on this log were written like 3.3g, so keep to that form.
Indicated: 2770g
